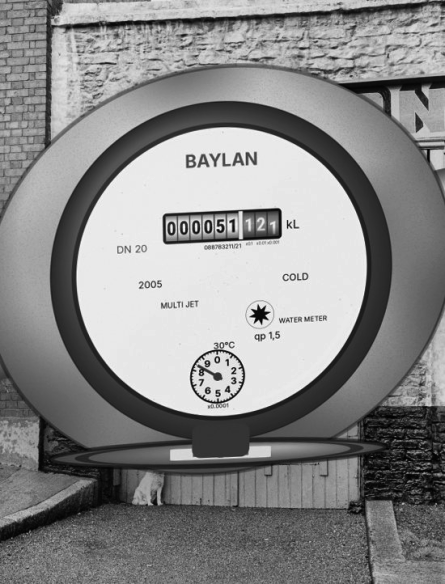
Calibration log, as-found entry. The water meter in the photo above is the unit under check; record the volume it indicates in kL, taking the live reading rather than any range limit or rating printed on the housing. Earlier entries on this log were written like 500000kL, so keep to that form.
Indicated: 51.1208kL
